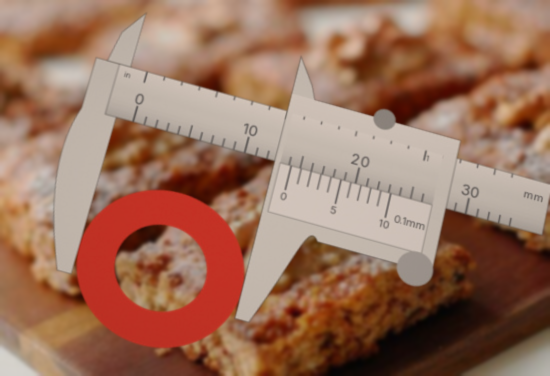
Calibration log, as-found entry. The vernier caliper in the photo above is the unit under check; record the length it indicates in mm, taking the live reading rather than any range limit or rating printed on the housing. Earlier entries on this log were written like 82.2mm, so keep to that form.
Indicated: 14.2mm
